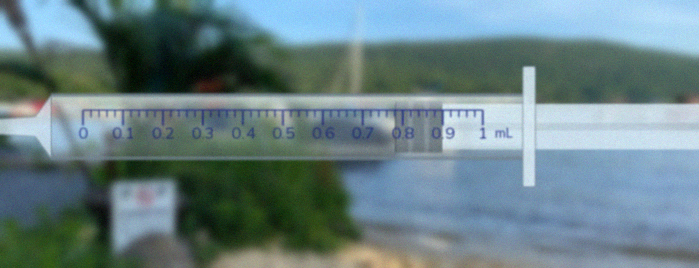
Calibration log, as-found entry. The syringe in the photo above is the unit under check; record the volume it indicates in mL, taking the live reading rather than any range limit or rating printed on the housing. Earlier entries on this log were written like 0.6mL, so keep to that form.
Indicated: 0.78mL
